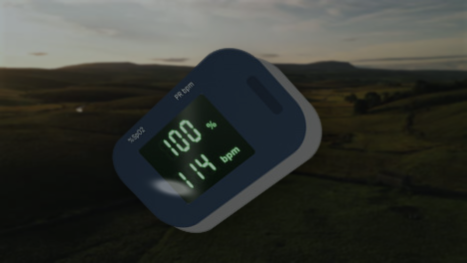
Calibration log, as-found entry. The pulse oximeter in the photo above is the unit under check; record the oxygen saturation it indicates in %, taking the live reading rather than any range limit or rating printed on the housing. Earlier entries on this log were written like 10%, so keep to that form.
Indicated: 100%
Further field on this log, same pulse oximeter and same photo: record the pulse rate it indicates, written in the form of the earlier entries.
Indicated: 114bpm
